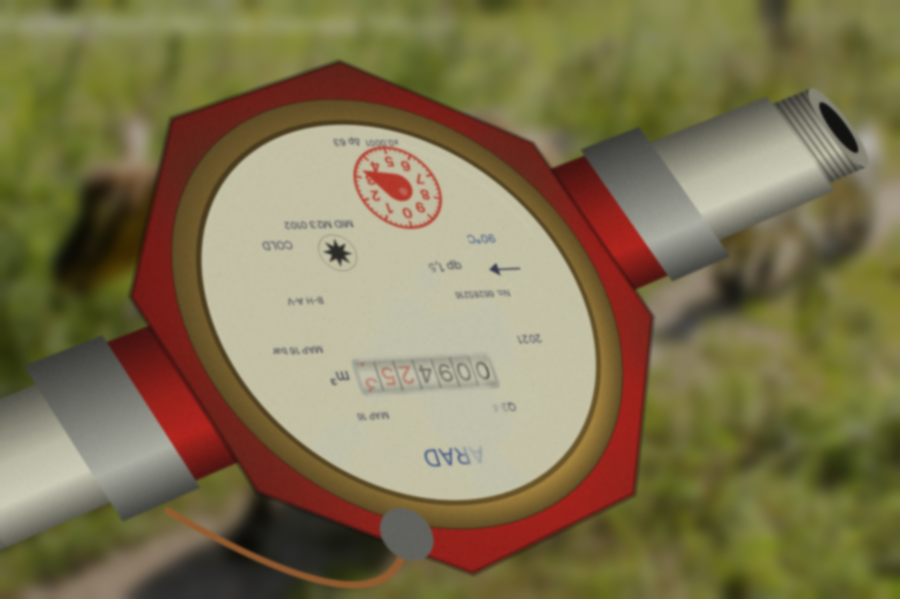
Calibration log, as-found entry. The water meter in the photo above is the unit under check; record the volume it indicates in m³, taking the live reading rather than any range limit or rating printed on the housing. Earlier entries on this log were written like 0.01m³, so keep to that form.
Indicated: 94.2533m³
